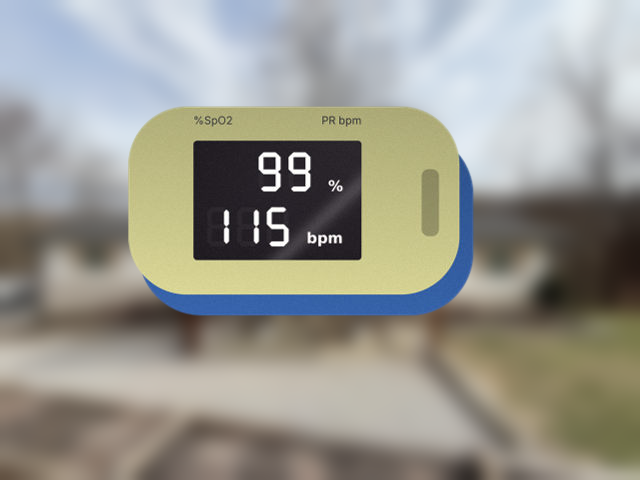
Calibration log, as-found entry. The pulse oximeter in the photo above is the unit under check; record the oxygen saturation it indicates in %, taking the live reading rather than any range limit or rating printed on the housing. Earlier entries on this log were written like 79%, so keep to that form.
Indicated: 99%
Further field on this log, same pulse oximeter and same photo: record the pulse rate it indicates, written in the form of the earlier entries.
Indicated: 115bpm
